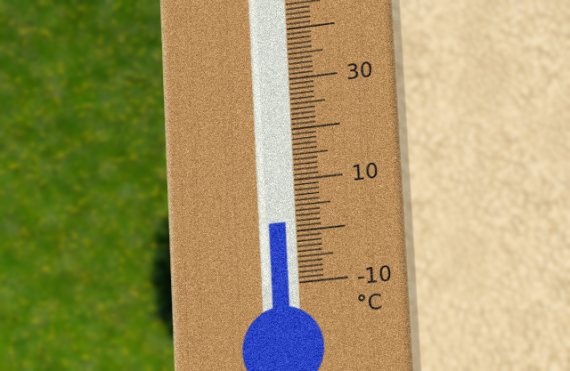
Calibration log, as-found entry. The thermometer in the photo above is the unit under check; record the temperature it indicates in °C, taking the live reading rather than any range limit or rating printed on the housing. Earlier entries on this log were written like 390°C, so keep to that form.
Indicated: 2°C
